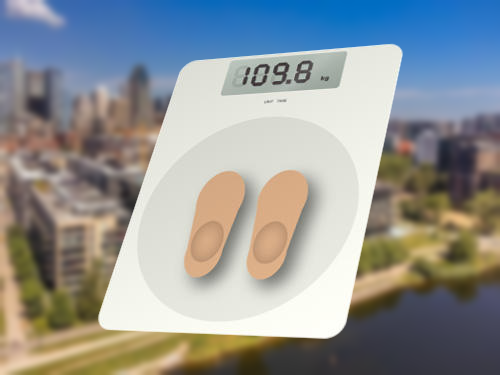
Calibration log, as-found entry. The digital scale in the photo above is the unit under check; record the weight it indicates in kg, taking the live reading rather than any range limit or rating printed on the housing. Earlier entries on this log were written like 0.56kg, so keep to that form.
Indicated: 109.8kg
